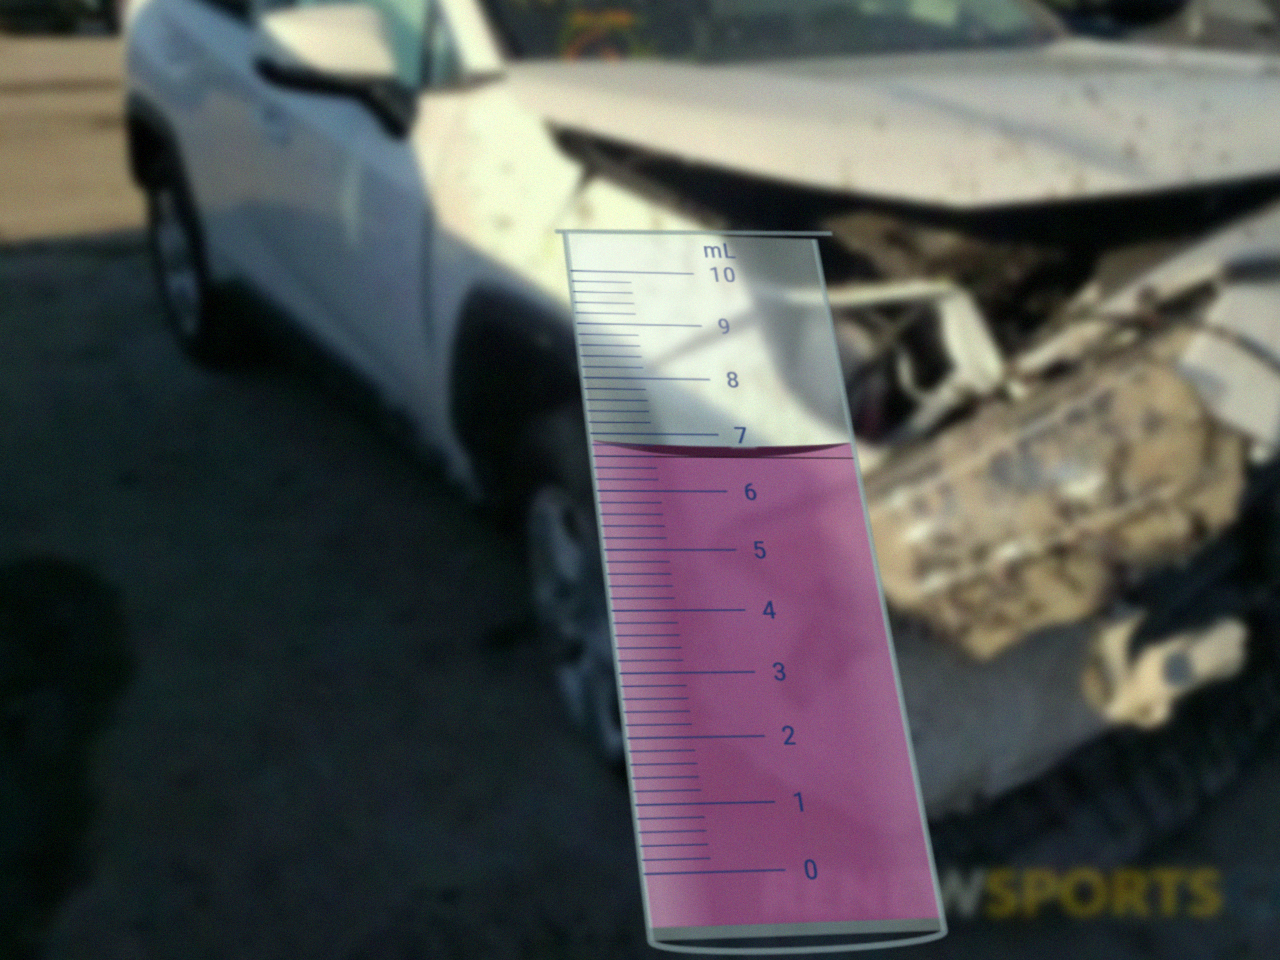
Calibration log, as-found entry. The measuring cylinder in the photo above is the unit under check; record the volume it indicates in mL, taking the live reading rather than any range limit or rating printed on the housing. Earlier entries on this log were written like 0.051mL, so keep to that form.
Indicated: 6.6mL
